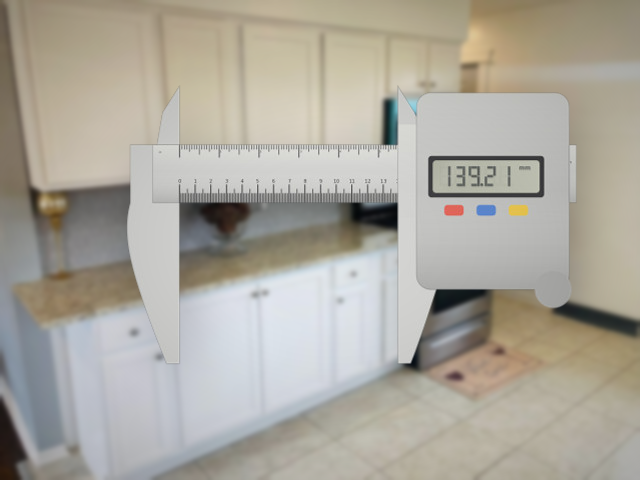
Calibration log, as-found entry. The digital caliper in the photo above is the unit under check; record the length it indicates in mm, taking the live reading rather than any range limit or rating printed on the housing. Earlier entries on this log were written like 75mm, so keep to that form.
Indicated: 139.21mm
